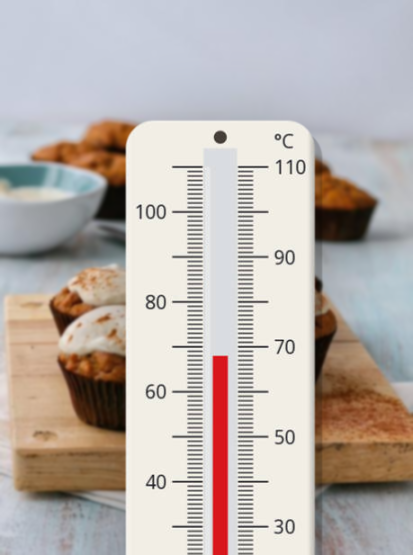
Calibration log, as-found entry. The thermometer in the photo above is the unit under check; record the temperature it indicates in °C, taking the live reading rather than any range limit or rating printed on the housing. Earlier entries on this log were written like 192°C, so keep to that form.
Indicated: 68°C
